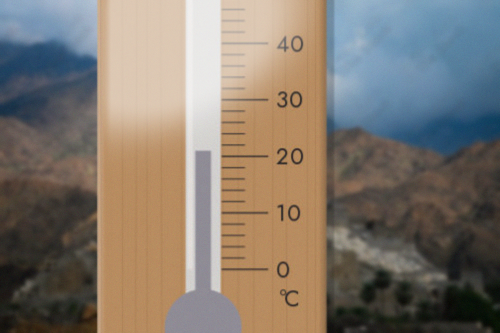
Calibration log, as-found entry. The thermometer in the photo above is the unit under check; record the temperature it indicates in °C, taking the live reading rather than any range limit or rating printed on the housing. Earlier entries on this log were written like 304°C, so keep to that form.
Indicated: 21°C
